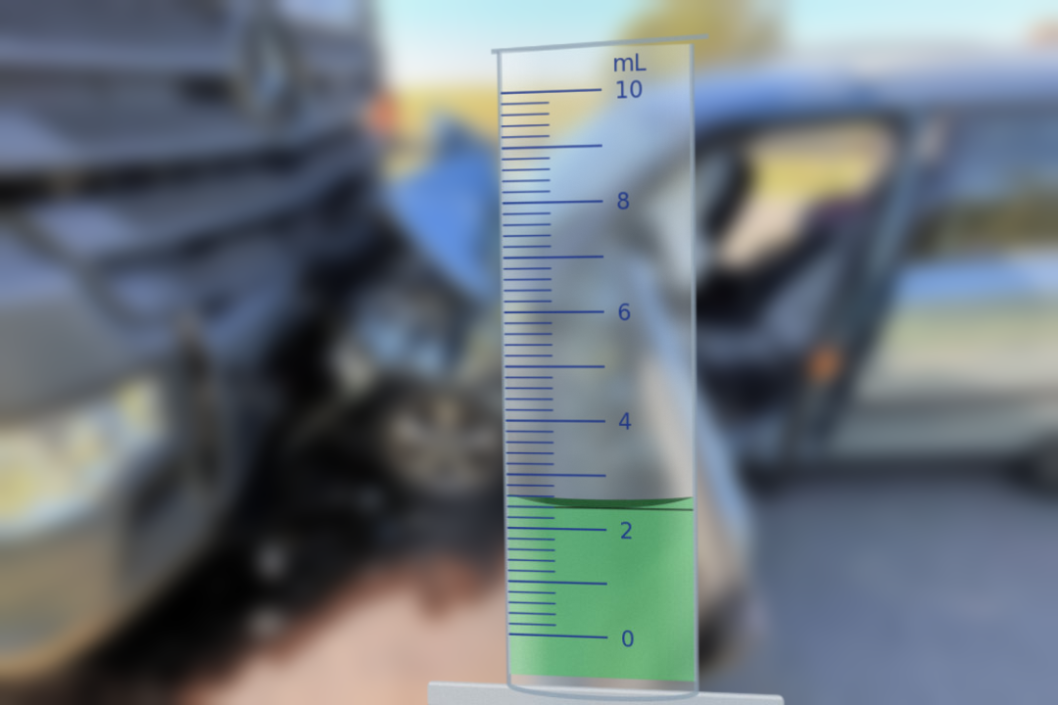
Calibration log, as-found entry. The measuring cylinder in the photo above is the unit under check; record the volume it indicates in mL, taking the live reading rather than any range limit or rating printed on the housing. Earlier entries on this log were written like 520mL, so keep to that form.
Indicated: 2.4mL
